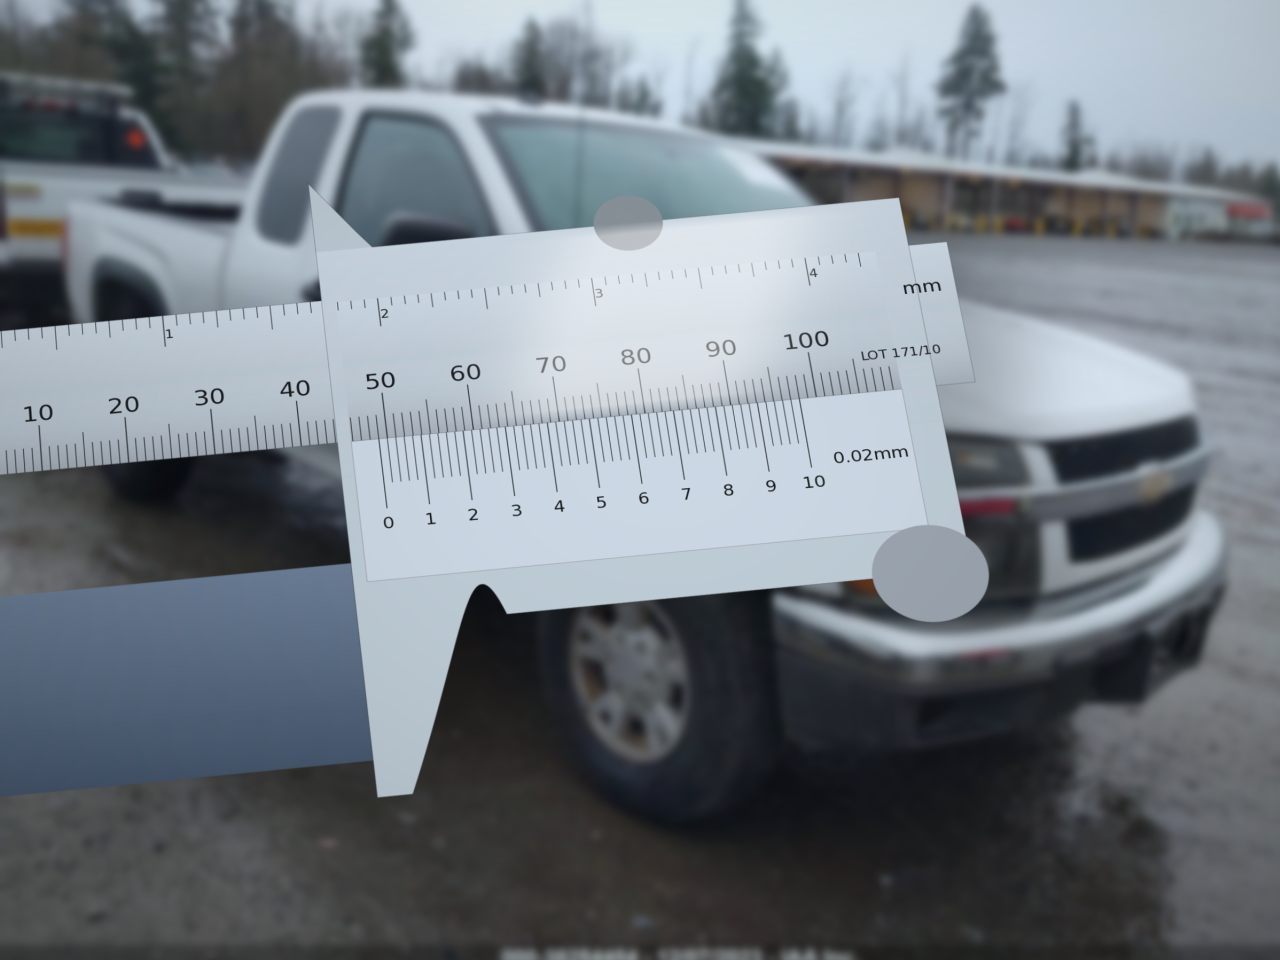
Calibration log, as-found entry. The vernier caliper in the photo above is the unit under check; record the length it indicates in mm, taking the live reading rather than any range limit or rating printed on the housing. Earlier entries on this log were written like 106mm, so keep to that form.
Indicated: 49.0mm
